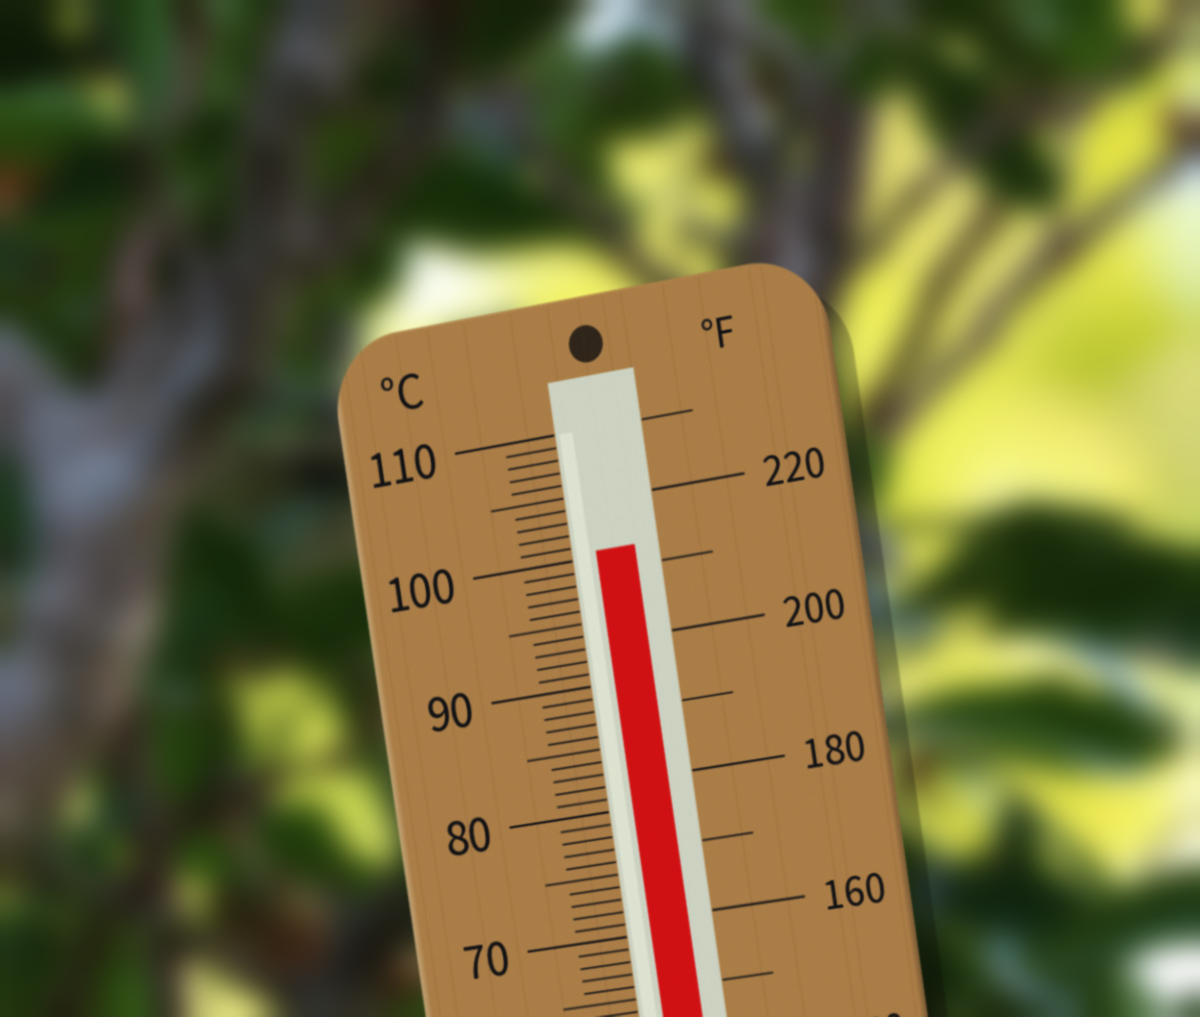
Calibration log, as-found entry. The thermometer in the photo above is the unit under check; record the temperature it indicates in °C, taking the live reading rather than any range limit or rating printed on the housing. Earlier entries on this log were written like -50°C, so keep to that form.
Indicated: 100.5°C
